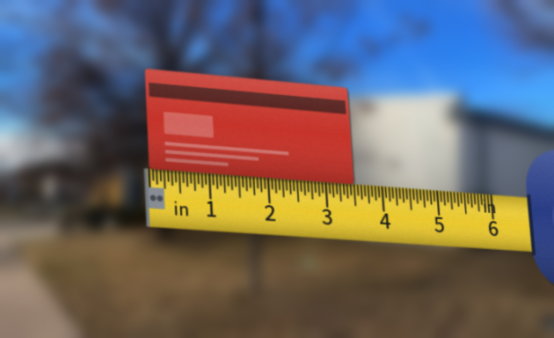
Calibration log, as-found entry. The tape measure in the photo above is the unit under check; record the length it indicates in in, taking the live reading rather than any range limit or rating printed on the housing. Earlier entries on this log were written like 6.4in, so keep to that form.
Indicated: 3.5in
